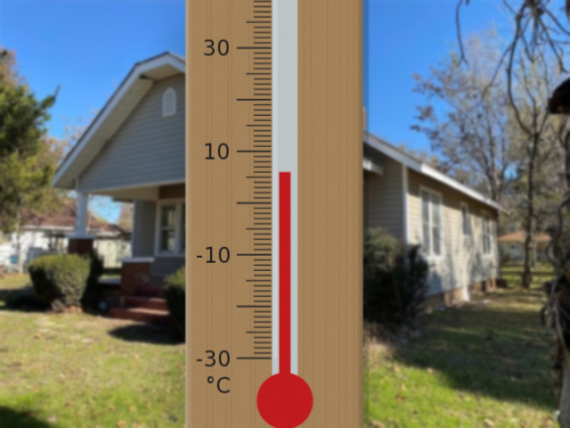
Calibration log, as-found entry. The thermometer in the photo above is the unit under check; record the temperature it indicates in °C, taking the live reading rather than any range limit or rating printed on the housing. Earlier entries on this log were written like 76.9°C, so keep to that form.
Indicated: 6°C
